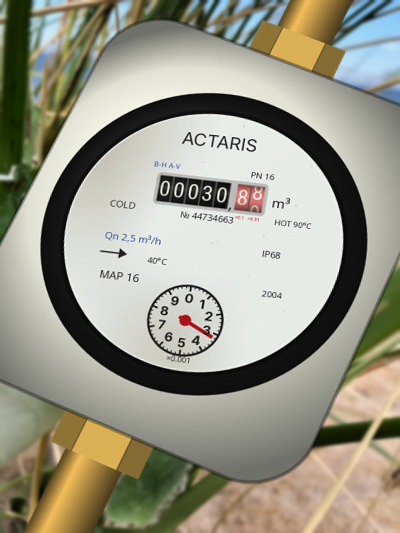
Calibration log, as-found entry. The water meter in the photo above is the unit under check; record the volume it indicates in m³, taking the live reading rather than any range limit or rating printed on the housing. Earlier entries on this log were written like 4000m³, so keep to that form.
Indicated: 30.883m³
